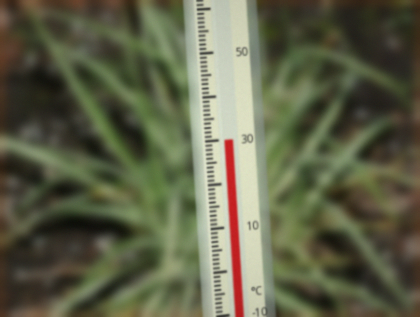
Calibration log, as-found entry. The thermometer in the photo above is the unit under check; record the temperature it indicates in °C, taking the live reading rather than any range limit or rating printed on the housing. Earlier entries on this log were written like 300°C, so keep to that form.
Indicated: 30°C
